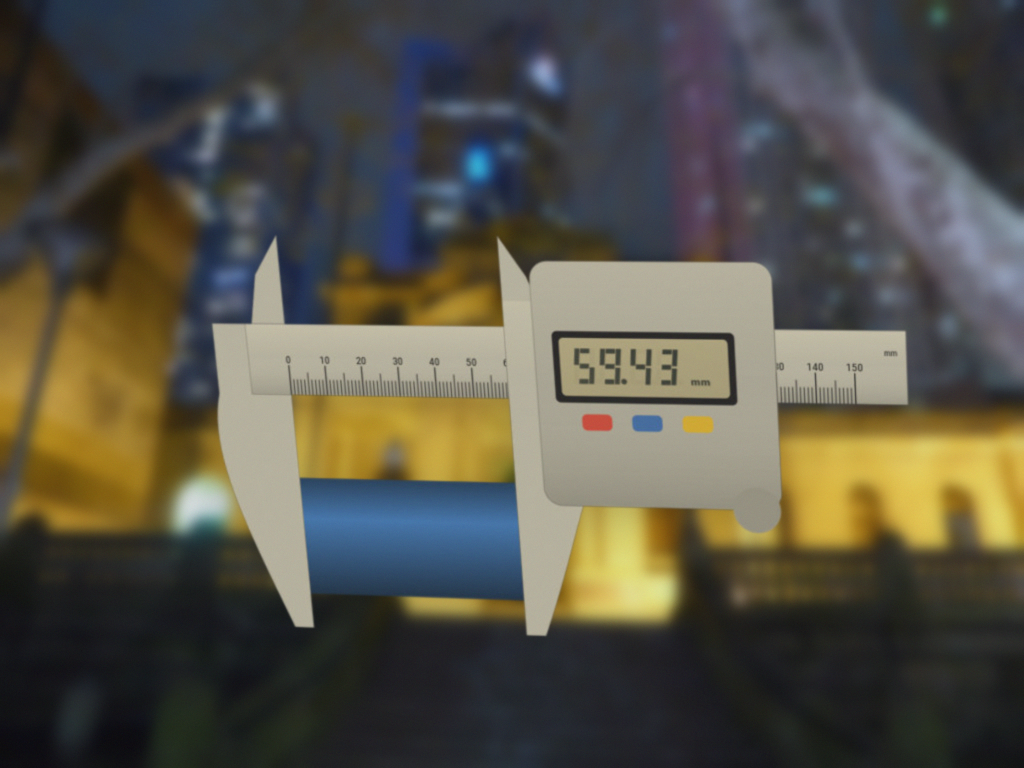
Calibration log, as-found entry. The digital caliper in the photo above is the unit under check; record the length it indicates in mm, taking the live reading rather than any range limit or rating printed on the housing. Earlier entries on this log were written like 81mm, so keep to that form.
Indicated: 59.43mm
